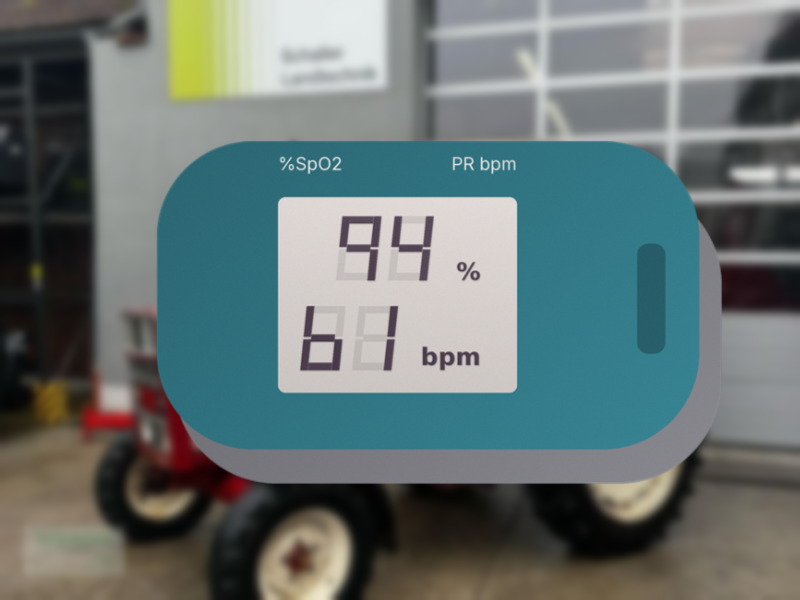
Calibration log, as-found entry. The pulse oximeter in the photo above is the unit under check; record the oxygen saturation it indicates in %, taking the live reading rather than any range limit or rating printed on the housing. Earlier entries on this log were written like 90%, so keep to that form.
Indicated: 94%
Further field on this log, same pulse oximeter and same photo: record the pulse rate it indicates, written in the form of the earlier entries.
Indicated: 61bpm
